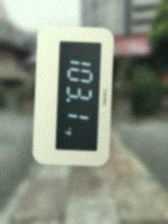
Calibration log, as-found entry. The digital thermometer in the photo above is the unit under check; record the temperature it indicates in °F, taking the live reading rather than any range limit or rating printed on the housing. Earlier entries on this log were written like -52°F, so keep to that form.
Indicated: 103.1°F
